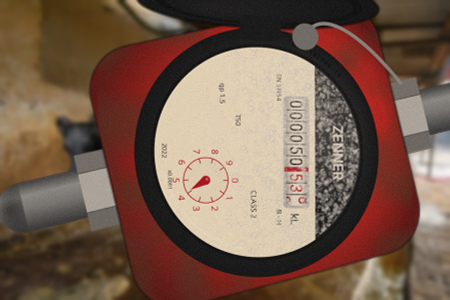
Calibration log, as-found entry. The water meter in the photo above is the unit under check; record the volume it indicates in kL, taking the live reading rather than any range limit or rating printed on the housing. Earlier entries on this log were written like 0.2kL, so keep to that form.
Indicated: 50.5384kL
